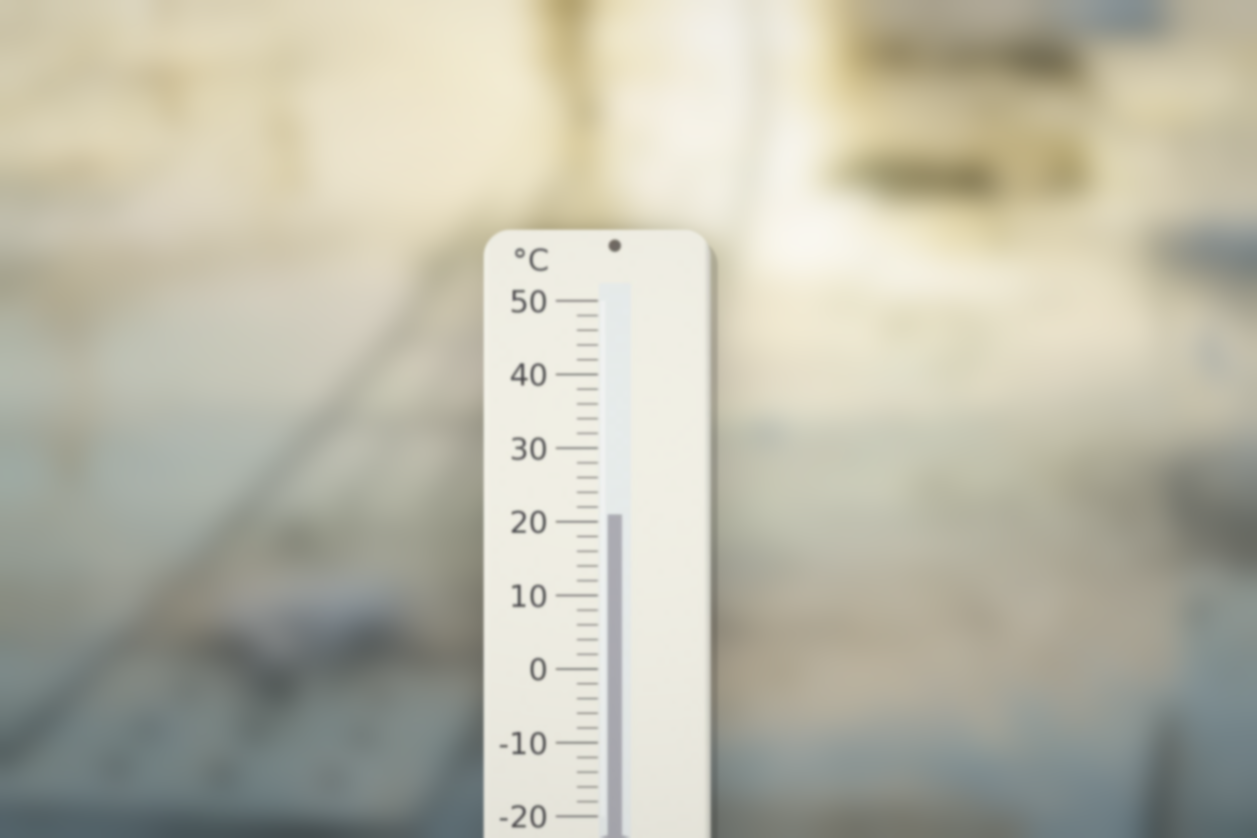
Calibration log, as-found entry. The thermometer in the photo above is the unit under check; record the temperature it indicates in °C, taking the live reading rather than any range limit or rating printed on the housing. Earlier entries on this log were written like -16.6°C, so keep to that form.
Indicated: 21°C
